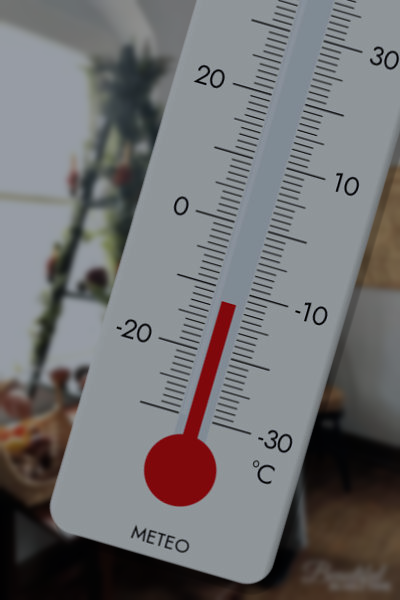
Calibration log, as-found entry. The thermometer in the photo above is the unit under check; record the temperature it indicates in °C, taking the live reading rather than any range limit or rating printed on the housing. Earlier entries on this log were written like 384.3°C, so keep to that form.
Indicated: -12°C
